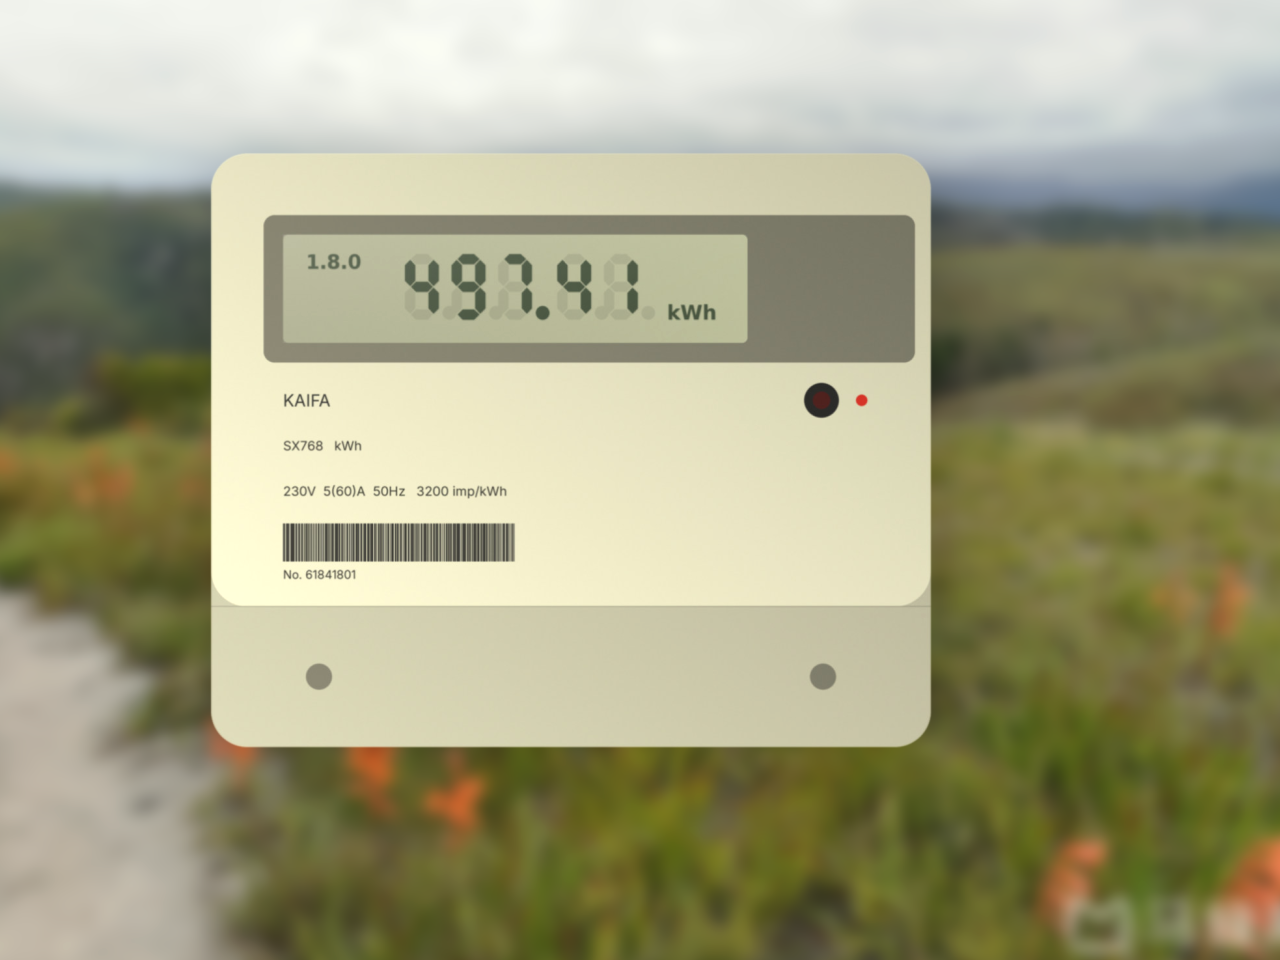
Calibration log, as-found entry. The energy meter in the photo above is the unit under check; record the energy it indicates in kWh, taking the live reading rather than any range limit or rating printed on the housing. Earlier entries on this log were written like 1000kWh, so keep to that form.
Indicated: 497.41kWh
